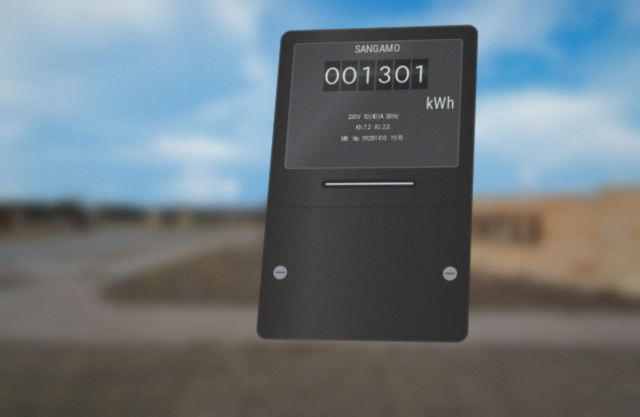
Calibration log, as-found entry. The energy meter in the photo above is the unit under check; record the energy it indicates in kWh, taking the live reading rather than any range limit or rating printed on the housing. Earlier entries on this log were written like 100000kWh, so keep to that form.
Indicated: 1301kWh
